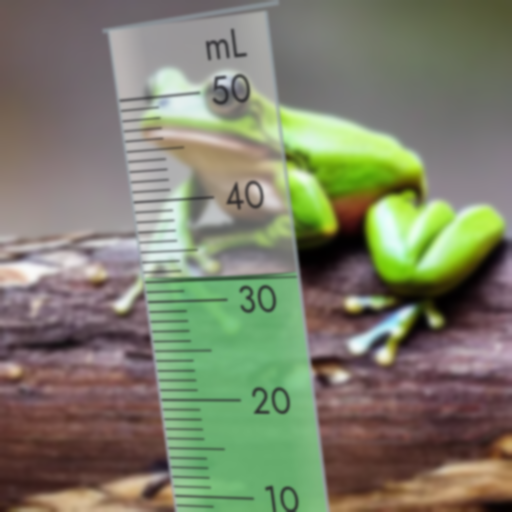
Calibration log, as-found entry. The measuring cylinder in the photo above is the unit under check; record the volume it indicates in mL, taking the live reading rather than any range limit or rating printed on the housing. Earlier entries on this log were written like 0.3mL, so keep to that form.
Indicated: 32mL
